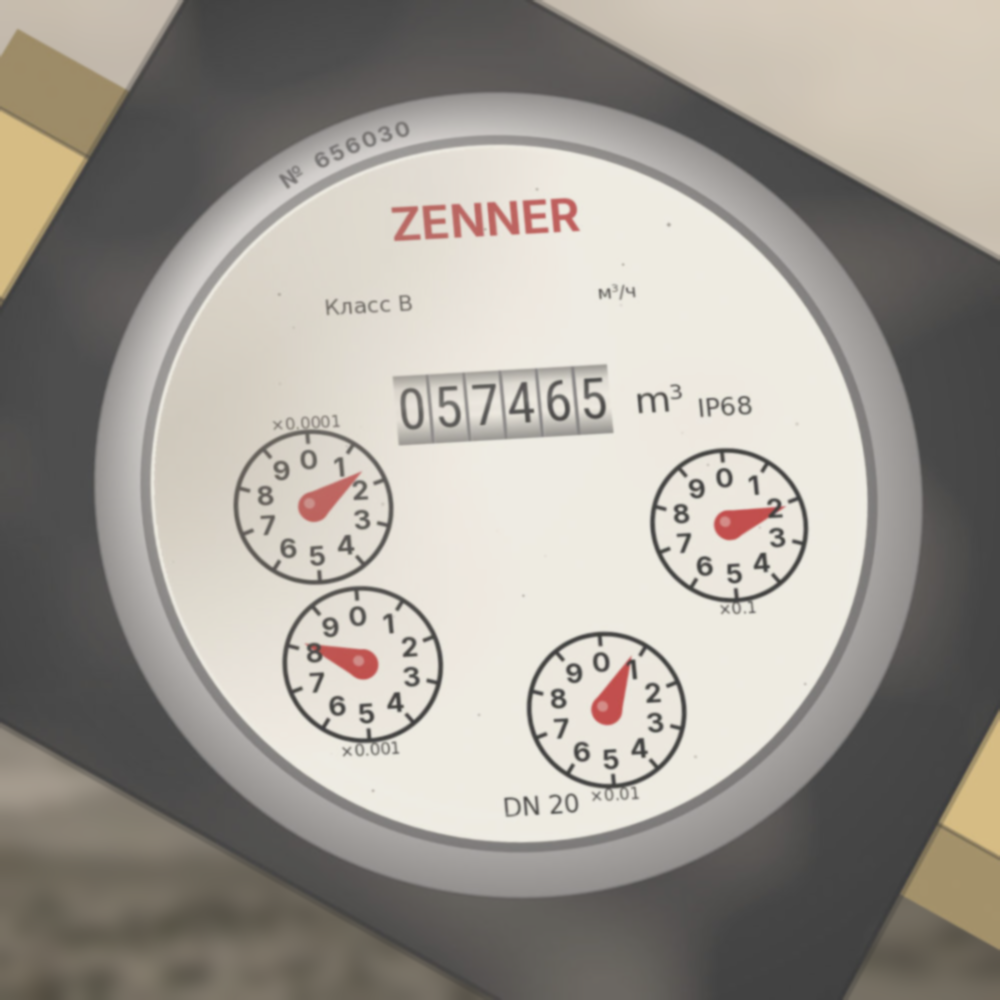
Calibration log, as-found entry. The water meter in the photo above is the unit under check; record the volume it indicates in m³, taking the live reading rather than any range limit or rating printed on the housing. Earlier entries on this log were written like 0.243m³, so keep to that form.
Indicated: 57465.2081m³
